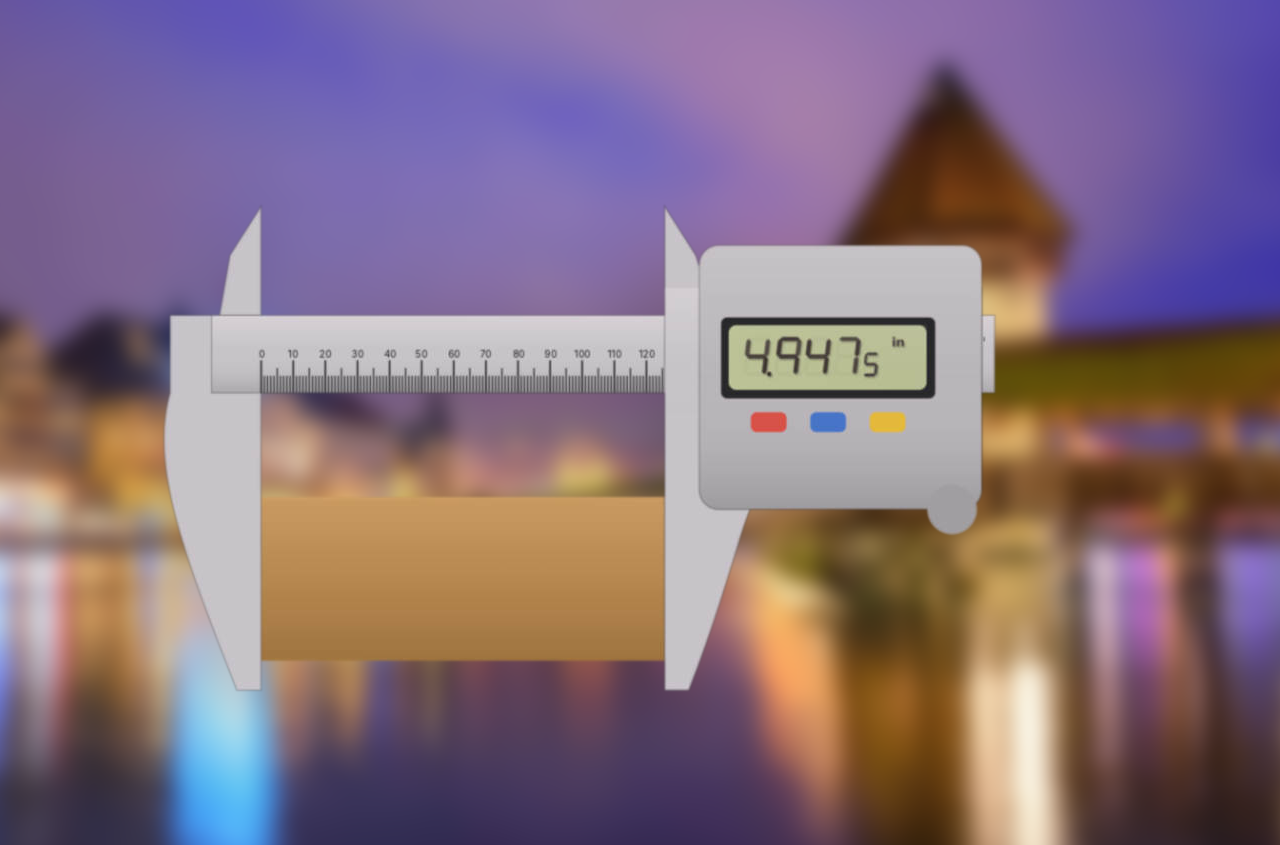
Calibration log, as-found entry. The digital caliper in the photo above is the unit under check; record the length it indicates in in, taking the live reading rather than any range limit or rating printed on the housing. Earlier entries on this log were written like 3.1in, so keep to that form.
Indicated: 4.9475in
